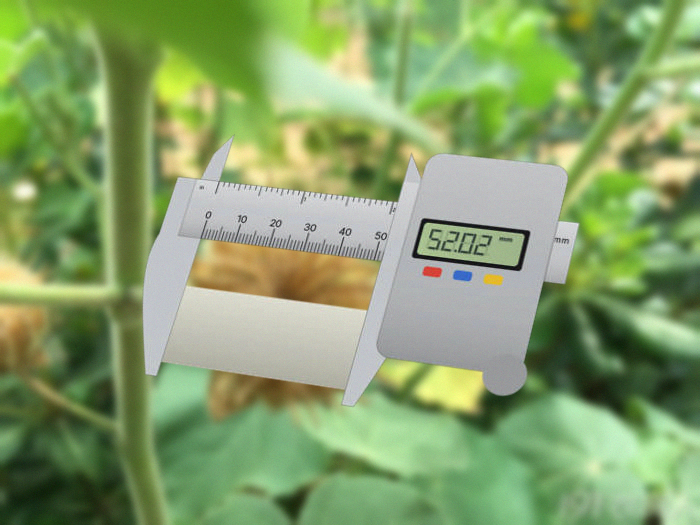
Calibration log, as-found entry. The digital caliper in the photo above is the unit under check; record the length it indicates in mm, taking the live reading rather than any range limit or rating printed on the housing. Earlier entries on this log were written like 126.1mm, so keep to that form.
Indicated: 52.02mm
